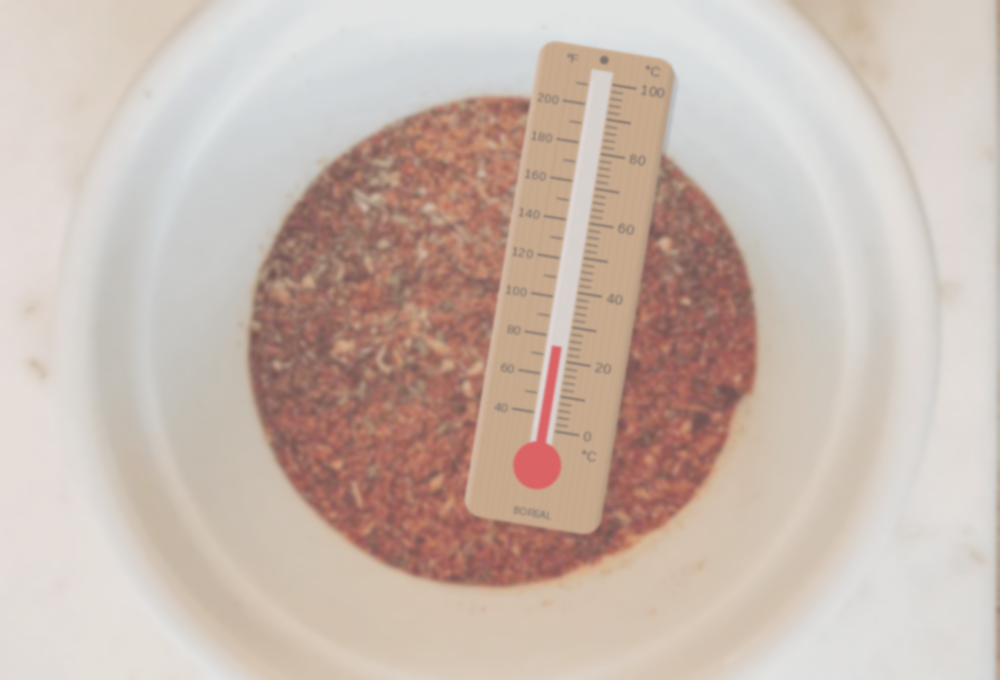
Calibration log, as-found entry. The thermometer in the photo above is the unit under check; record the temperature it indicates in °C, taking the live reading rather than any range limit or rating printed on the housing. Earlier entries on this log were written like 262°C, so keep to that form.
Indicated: 24°C
